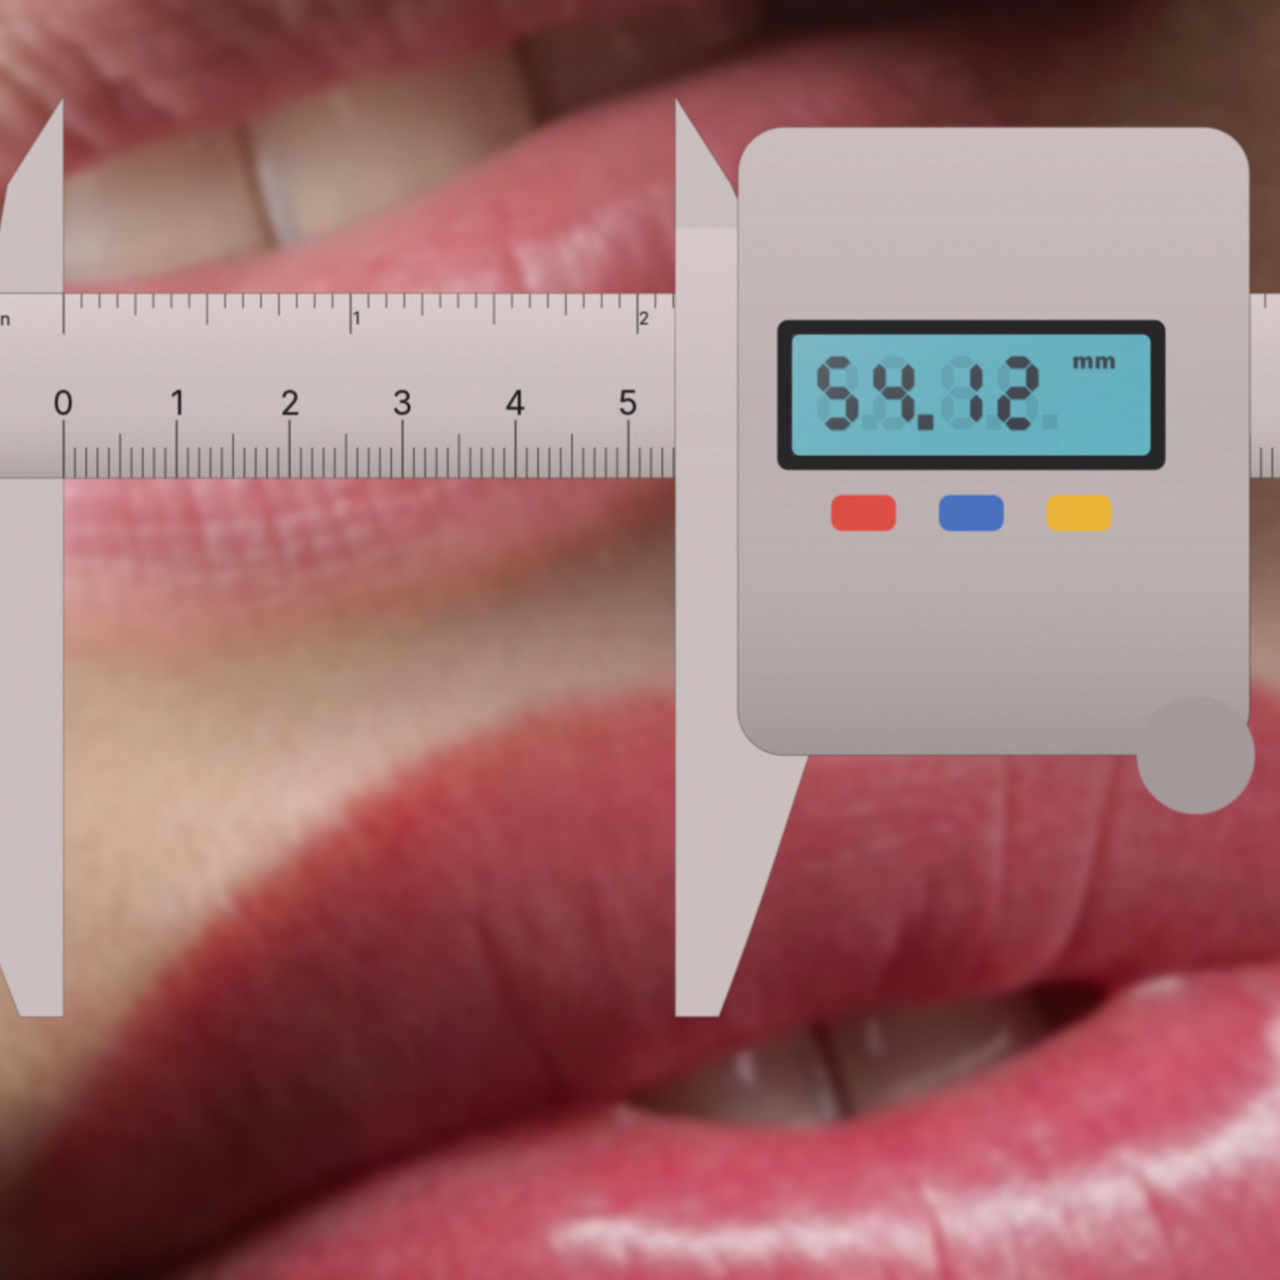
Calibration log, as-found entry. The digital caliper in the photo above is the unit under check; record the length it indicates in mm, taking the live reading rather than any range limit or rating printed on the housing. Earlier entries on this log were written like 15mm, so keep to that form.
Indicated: 54.12mm
